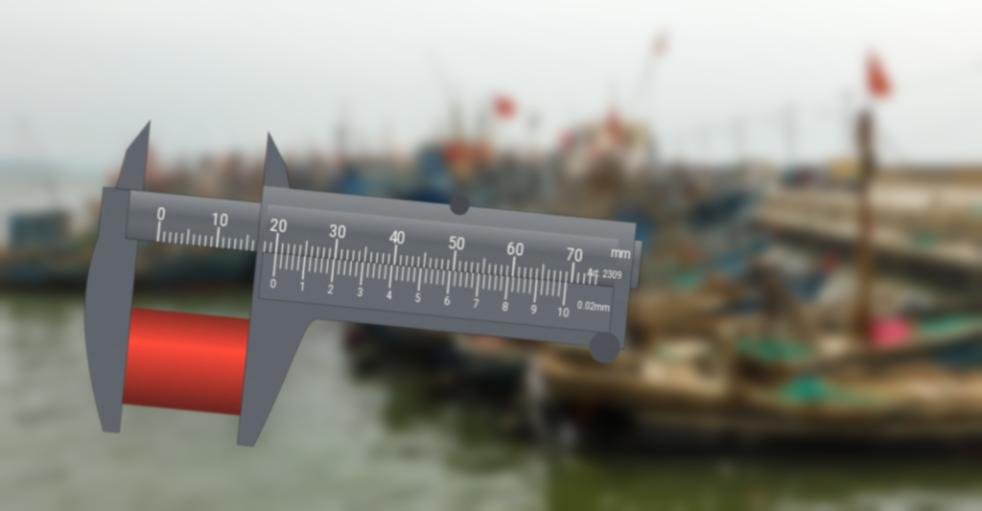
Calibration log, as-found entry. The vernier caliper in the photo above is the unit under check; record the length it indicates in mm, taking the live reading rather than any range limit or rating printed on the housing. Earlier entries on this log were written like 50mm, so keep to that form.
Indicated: 20.0mm
